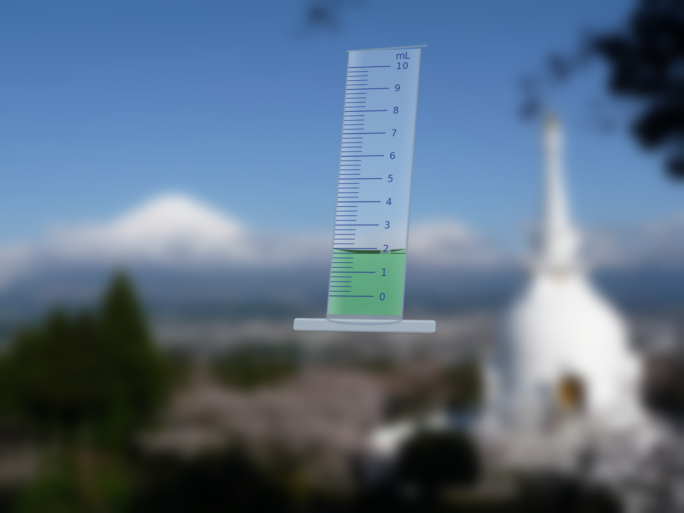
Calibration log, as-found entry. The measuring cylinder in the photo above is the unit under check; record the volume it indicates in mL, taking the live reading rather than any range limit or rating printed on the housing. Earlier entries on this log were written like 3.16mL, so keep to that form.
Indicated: 1.8mL
